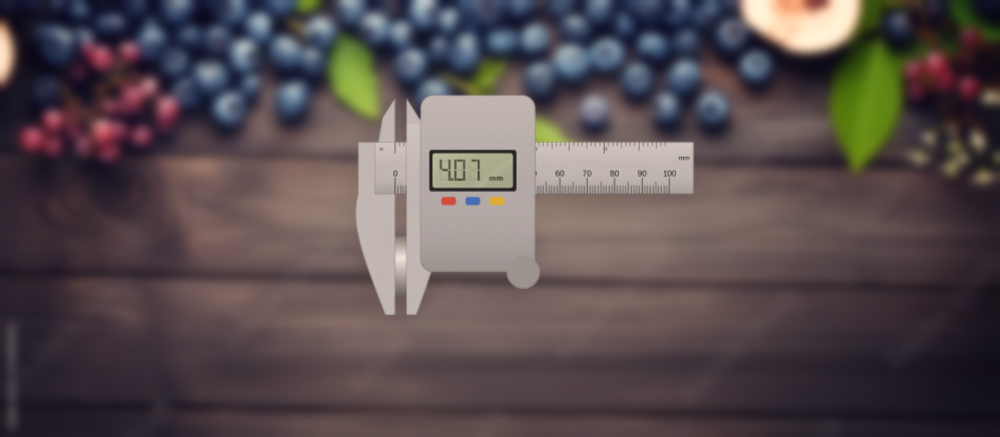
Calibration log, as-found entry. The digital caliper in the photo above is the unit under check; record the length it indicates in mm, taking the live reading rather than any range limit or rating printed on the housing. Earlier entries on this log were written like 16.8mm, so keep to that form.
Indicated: 4.07mm
